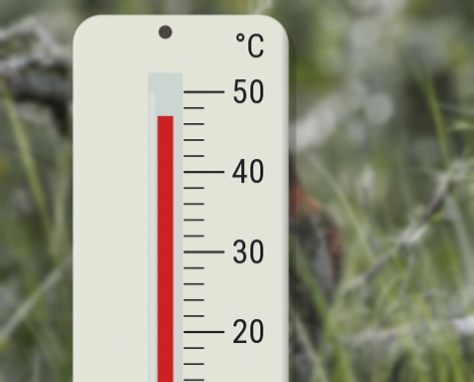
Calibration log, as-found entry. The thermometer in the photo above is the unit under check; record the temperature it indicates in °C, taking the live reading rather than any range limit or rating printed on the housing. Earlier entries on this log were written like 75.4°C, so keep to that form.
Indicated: 47°C
